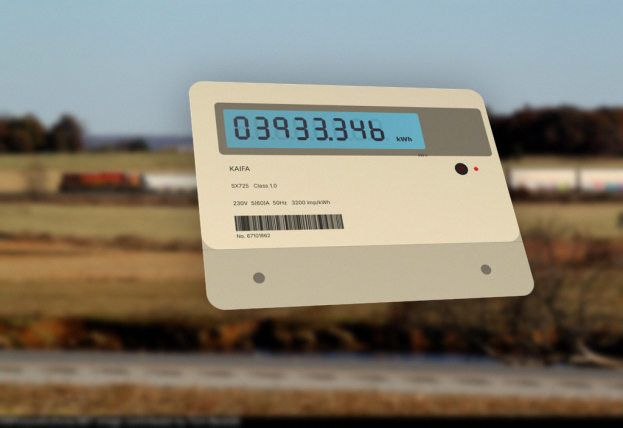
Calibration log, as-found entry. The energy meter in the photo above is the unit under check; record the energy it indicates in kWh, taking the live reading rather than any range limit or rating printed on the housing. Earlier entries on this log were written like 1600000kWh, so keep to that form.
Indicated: 3933.346kWh
